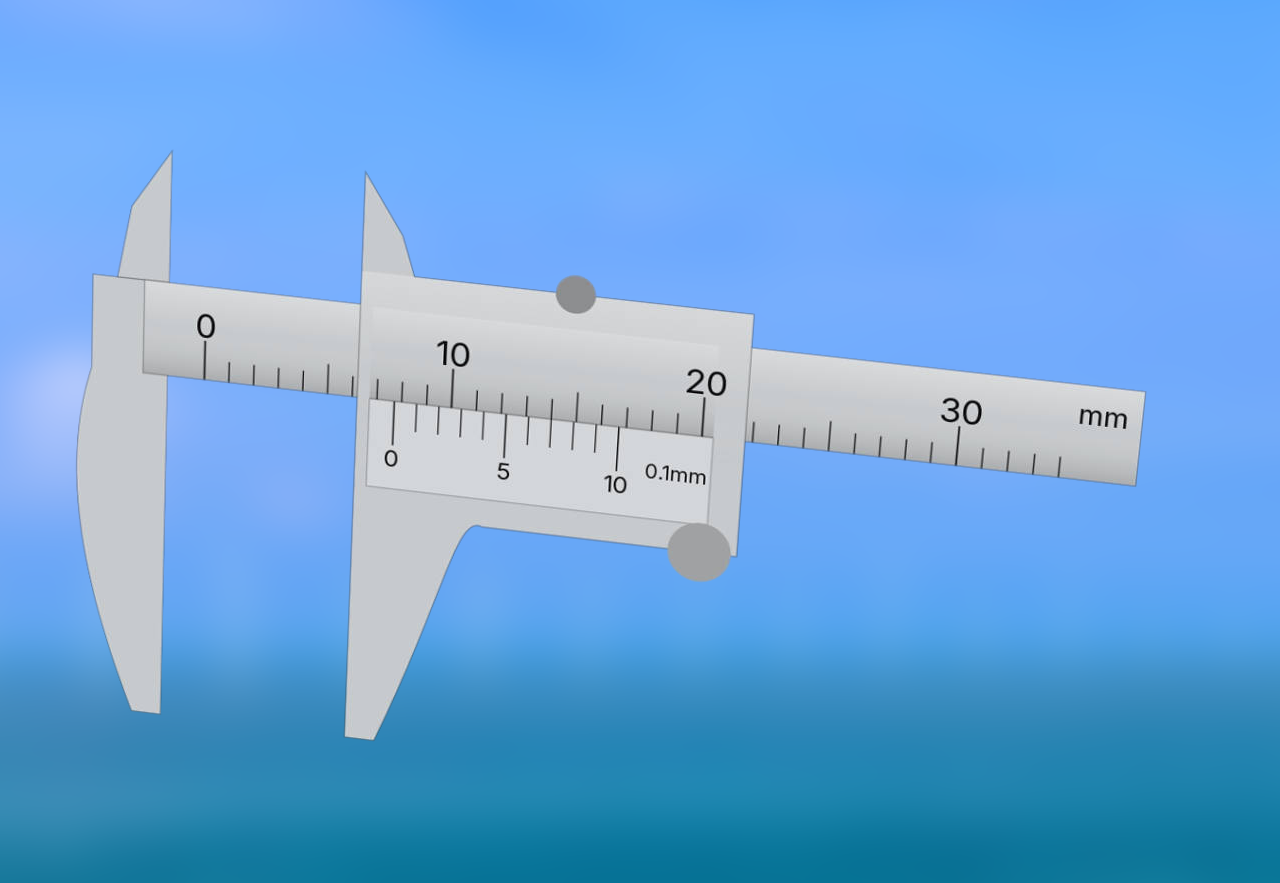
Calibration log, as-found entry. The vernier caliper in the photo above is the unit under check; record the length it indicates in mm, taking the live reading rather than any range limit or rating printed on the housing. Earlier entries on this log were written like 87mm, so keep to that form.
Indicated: 7.7mm
